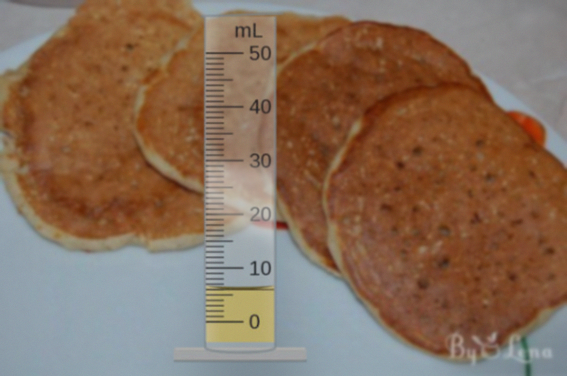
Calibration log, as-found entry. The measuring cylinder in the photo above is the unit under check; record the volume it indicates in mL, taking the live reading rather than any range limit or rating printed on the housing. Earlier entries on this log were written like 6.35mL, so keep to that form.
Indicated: 6mL
